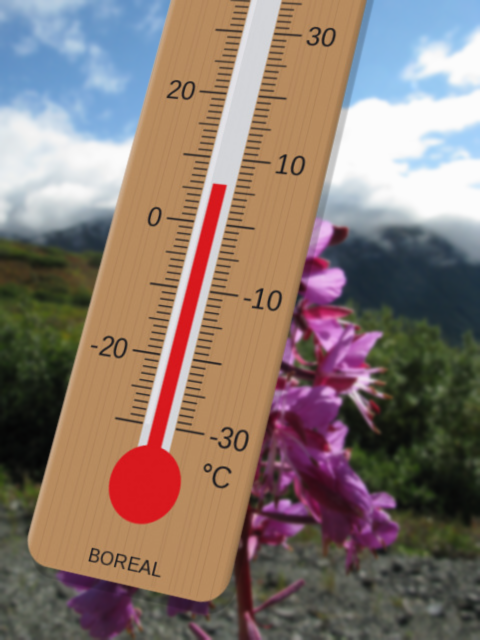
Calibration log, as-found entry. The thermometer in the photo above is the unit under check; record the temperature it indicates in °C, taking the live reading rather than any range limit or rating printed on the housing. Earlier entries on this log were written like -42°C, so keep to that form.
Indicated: 6°C
